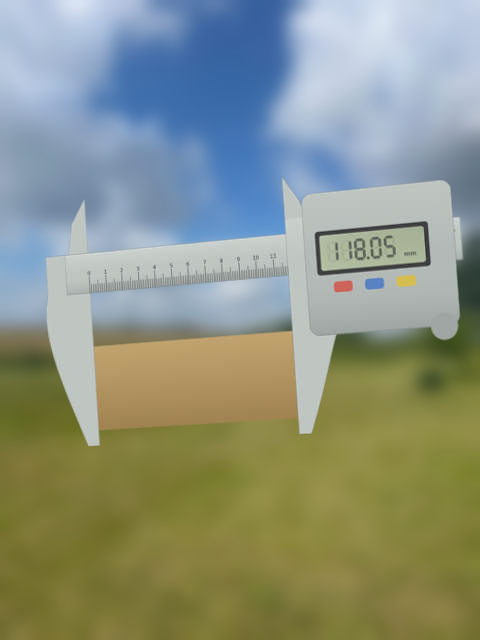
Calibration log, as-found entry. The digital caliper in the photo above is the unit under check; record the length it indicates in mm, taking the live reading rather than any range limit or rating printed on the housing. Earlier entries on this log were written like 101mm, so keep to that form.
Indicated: 118.05mm
